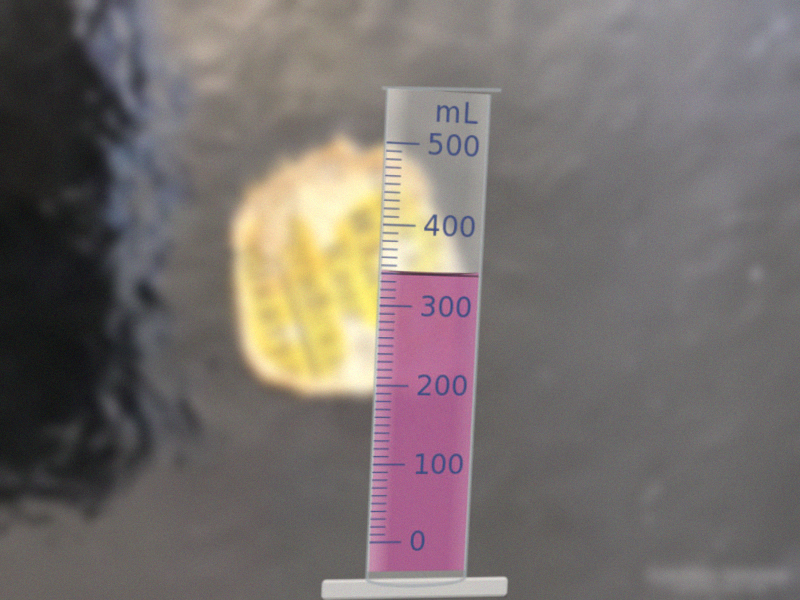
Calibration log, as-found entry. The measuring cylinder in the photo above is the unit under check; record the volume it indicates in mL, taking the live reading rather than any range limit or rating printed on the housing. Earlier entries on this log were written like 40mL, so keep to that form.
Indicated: 340mL
